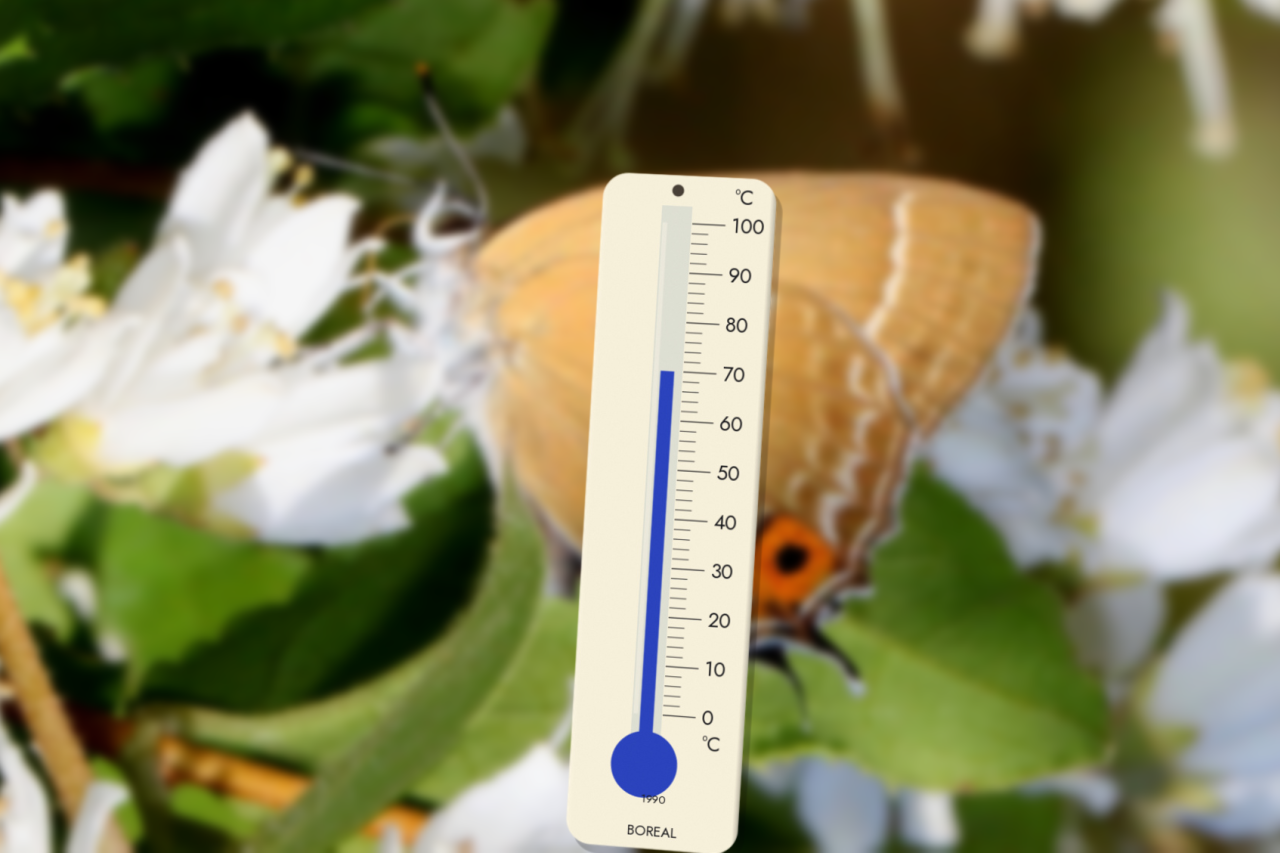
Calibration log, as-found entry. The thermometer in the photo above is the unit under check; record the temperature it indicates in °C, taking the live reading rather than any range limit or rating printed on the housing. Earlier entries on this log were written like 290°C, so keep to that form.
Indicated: 70°C
